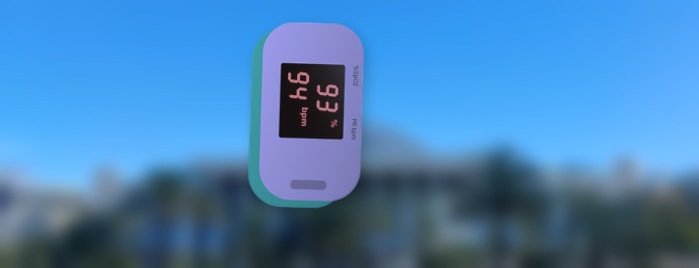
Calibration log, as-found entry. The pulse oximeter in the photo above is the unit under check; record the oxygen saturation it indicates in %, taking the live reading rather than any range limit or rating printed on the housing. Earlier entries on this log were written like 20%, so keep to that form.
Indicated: 93%
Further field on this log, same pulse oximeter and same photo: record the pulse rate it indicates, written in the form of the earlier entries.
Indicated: 94bpm
